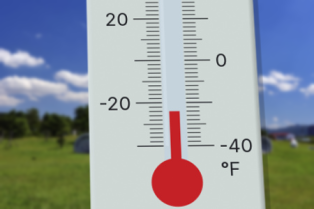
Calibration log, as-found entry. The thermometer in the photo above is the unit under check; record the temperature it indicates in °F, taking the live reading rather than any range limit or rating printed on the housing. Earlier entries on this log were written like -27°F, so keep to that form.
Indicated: -24°F
